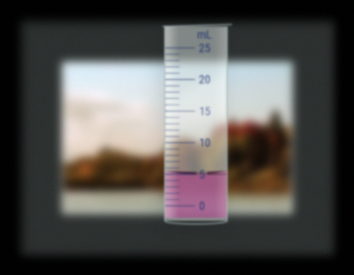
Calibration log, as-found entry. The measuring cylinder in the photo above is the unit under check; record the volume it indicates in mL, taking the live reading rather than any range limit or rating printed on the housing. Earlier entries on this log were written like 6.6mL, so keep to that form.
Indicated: 5mL
